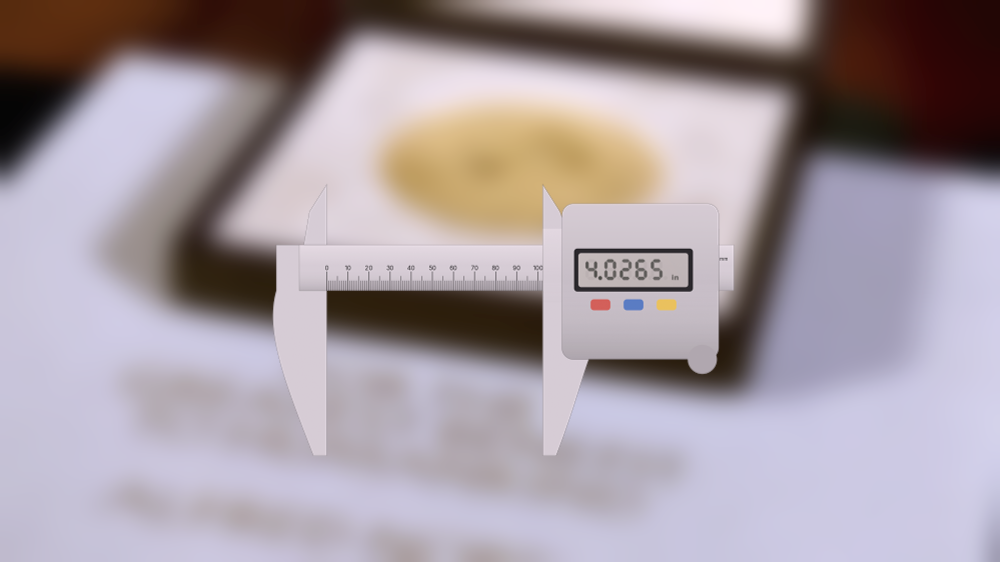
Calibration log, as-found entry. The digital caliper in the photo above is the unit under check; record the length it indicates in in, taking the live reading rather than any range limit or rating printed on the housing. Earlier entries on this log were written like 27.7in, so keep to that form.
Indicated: 4.0265in
